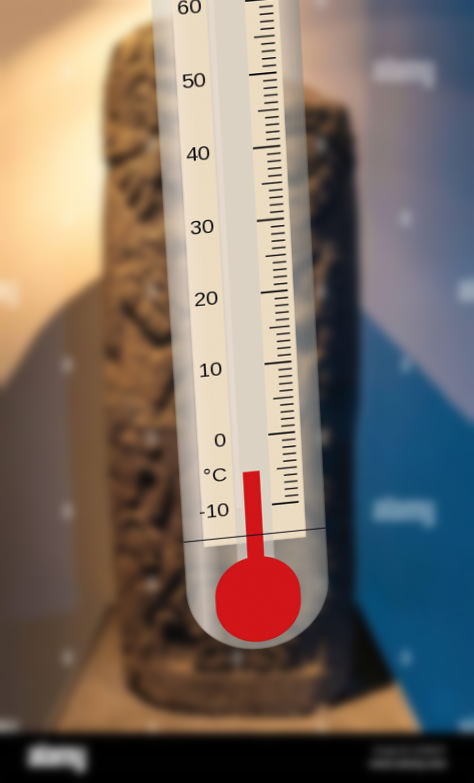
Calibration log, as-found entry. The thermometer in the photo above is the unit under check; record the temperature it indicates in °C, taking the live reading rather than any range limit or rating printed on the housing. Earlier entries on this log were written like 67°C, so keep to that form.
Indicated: -5°C
